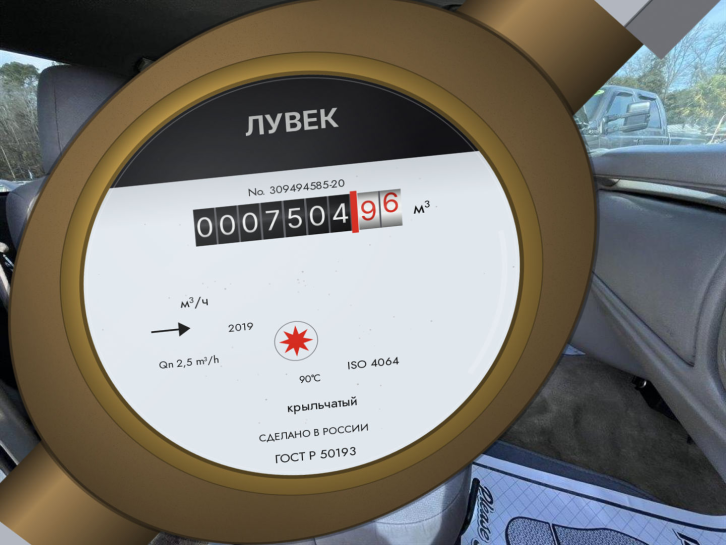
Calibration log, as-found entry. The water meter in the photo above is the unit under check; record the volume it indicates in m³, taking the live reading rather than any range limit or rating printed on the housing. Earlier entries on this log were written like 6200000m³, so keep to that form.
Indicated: 7504.96m³
